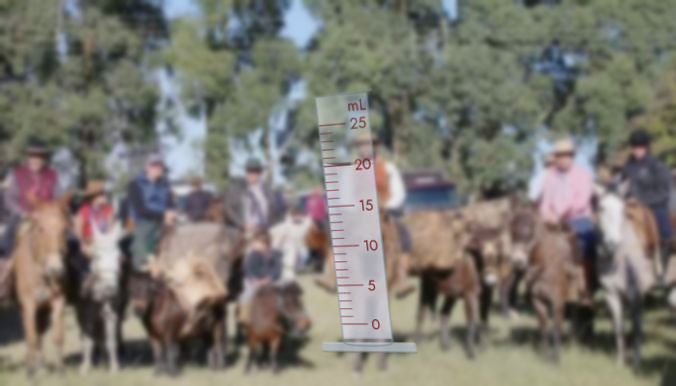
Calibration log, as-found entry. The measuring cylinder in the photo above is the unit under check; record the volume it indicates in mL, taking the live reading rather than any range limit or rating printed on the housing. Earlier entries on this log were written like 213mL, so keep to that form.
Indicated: 20mL
